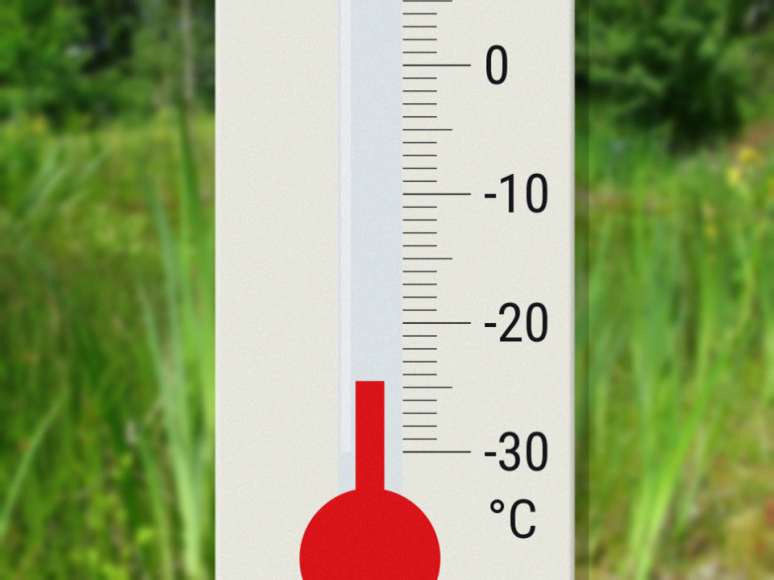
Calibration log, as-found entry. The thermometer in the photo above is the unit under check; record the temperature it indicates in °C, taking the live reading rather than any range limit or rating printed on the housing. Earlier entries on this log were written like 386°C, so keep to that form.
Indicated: -24.5°C
